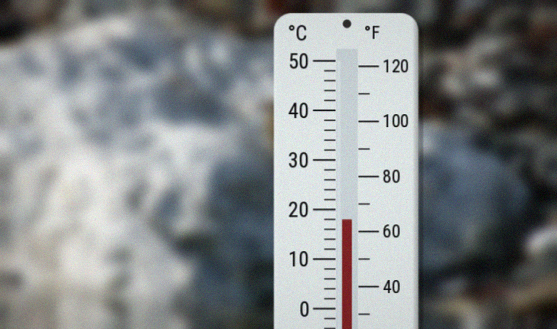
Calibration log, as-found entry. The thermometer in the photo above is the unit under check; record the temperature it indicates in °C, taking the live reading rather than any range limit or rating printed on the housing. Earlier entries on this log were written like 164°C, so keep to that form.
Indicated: 18°C
